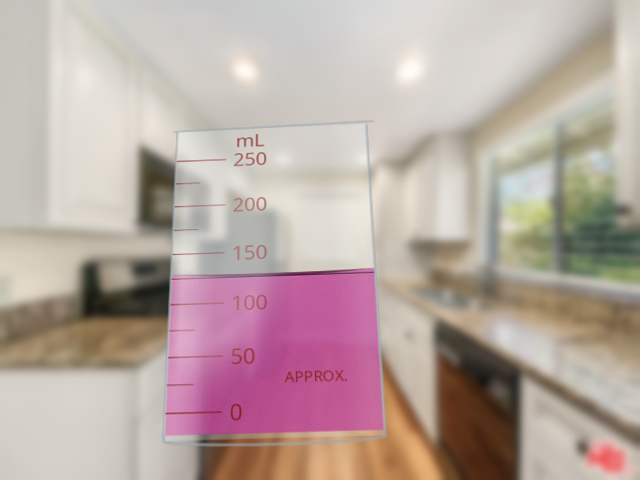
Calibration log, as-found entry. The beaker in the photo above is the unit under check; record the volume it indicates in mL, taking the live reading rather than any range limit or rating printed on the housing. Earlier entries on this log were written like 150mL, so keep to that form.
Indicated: 125mL
